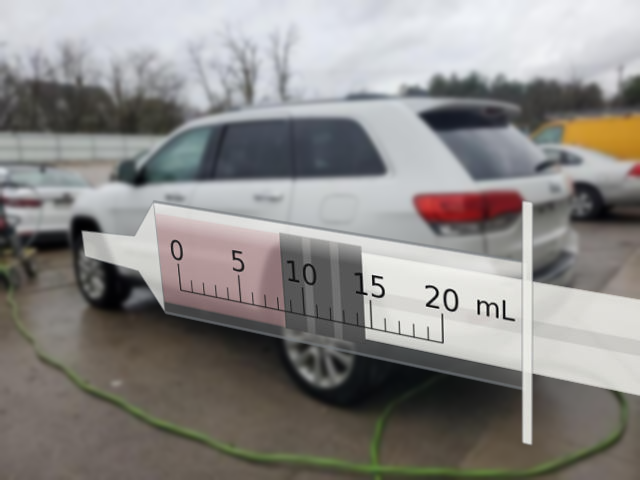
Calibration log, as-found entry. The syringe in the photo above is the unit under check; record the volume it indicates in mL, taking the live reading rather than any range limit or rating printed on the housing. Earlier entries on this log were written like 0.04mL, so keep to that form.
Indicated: 8.5mL
